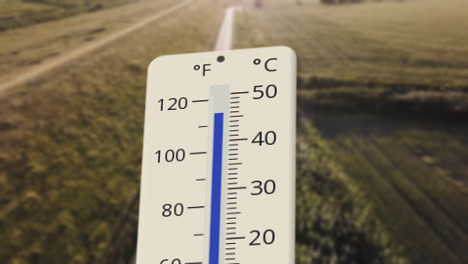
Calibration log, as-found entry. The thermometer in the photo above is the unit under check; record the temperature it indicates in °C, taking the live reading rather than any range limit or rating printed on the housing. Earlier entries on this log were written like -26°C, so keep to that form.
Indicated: 46°C
